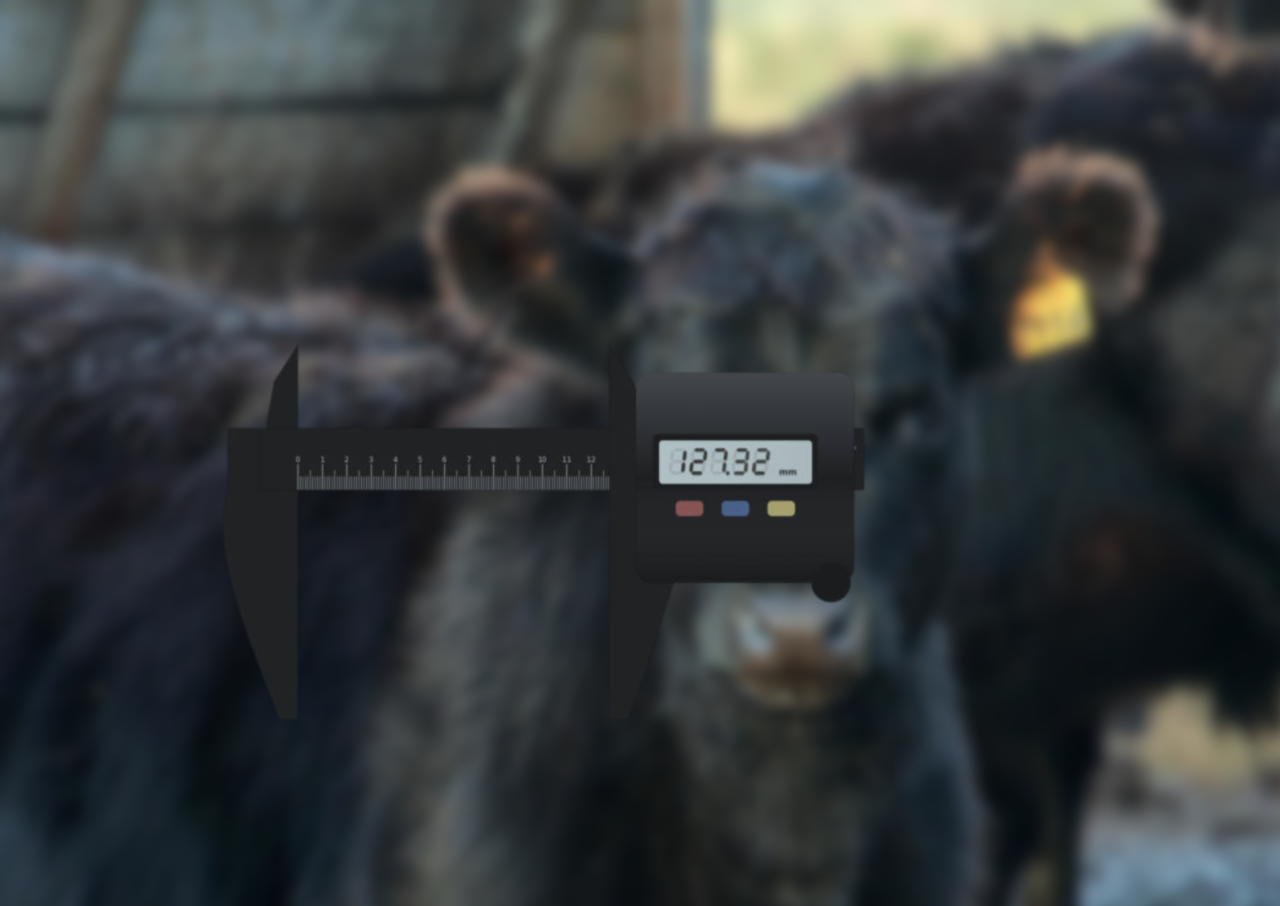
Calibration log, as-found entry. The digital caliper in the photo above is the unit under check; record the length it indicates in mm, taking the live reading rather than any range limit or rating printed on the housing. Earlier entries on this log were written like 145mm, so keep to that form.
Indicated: 127.32mm
